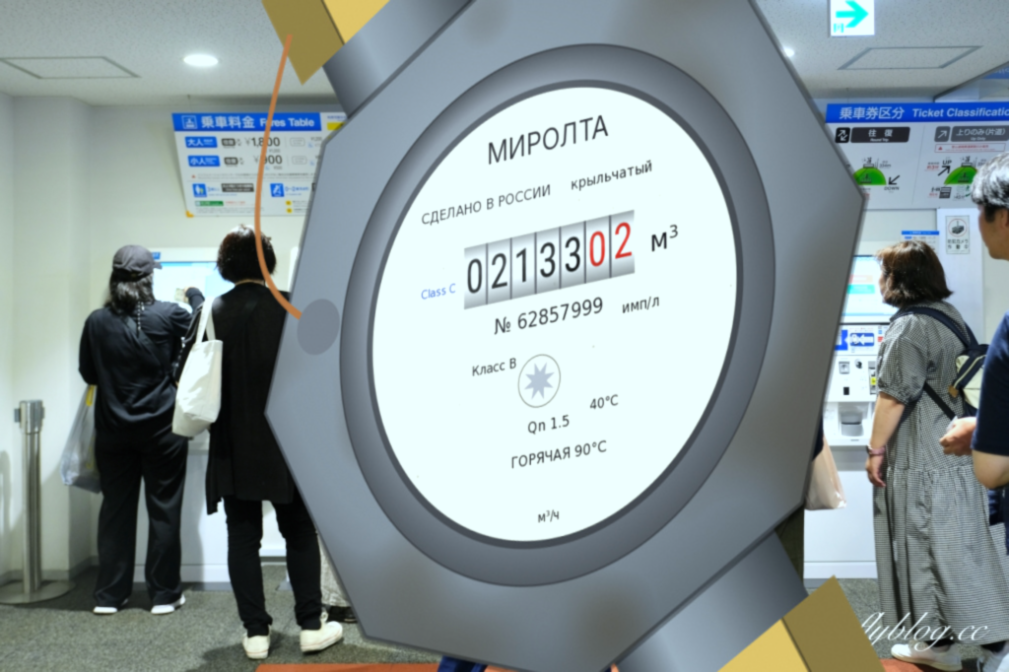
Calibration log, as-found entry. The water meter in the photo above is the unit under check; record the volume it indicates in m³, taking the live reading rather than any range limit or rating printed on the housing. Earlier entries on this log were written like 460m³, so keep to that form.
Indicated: 2133.02m³
